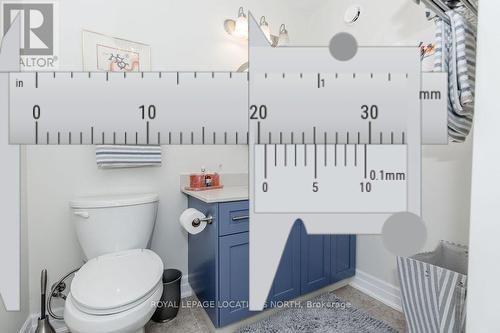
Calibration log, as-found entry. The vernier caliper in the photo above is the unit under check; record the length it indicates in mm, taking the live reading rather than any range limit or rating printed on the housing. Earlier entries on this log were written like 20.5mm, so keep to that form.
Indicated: 20.6mm
